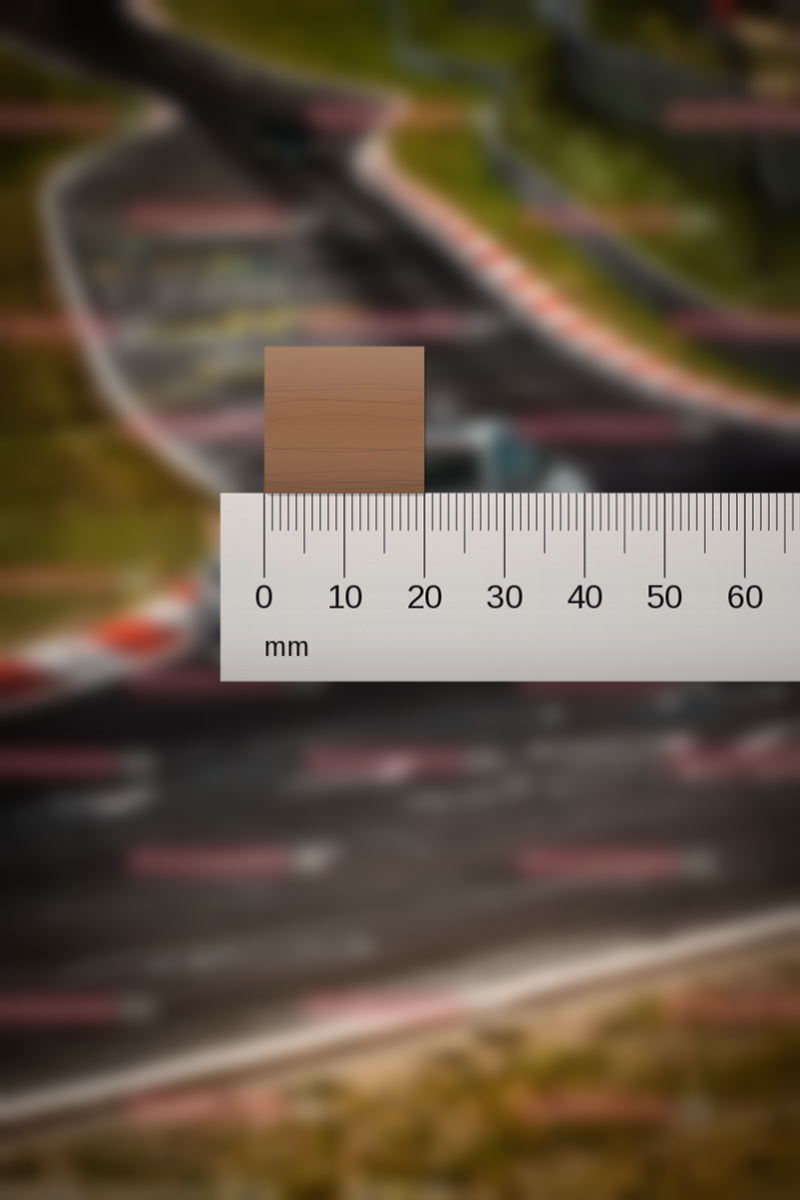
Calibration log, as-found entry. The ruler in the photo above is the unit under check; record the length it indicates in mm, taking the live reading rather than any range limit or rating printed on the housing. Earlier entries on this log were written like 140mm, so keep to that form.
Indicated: 20mm
